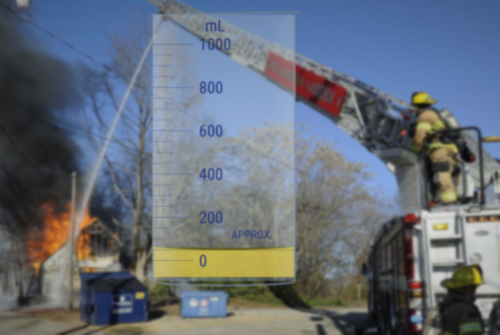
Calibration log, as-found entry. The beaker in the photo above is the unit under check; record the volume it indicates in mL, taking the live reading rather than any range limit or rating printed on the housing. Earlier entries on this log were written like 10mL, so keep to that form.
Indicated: 50mL
